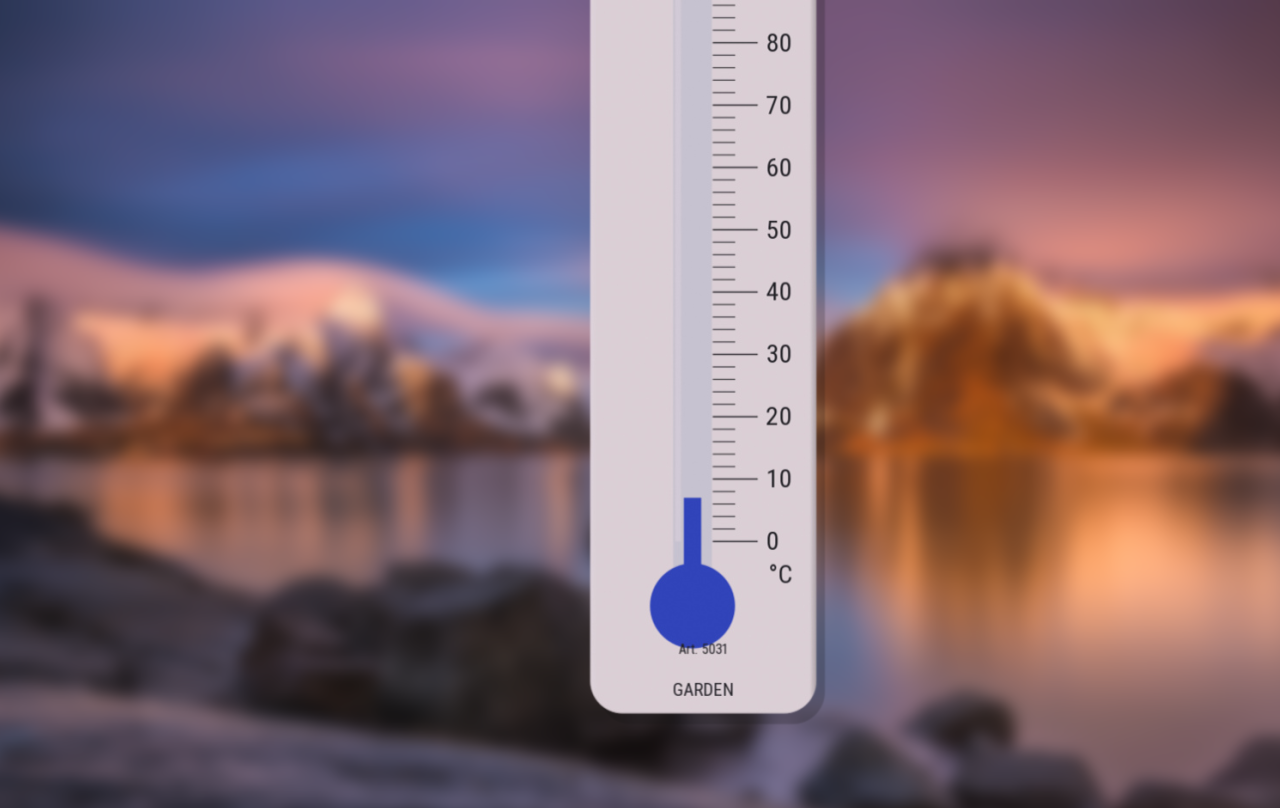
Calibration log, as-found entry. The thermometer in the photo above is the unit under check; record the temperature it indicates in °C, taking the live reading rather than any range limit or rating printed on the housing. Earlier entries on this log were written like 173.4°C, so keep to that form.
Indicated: 7°C
